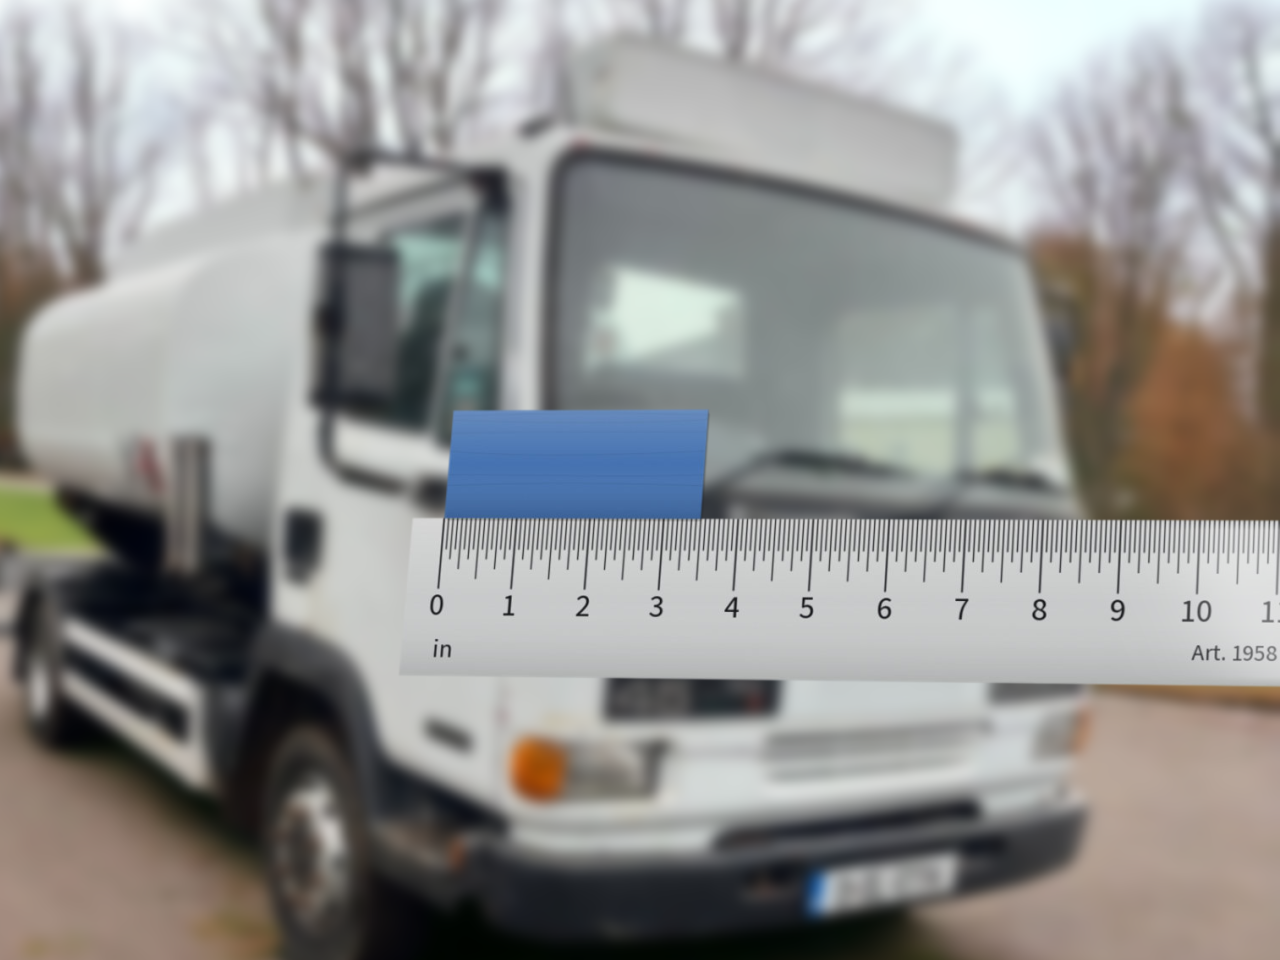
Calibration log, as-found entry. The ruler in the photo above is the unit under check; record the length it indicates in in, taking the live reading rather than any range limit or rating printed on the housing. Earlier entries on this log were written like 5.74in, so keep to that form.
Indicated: 3.5in
